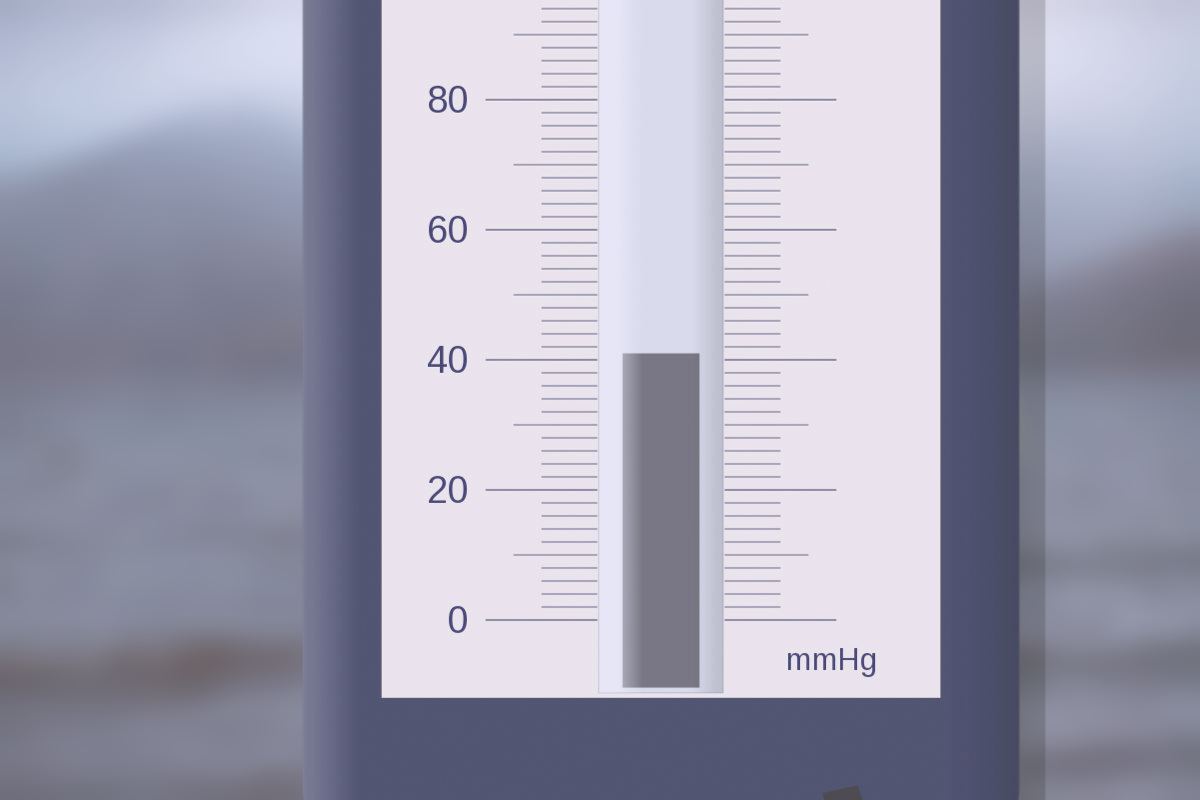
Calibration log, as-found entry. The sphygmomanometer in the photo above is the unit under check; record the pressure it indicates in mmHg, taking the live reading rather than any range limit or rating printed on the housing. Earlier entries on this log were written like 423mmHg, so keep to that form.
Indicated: 41mmHg
